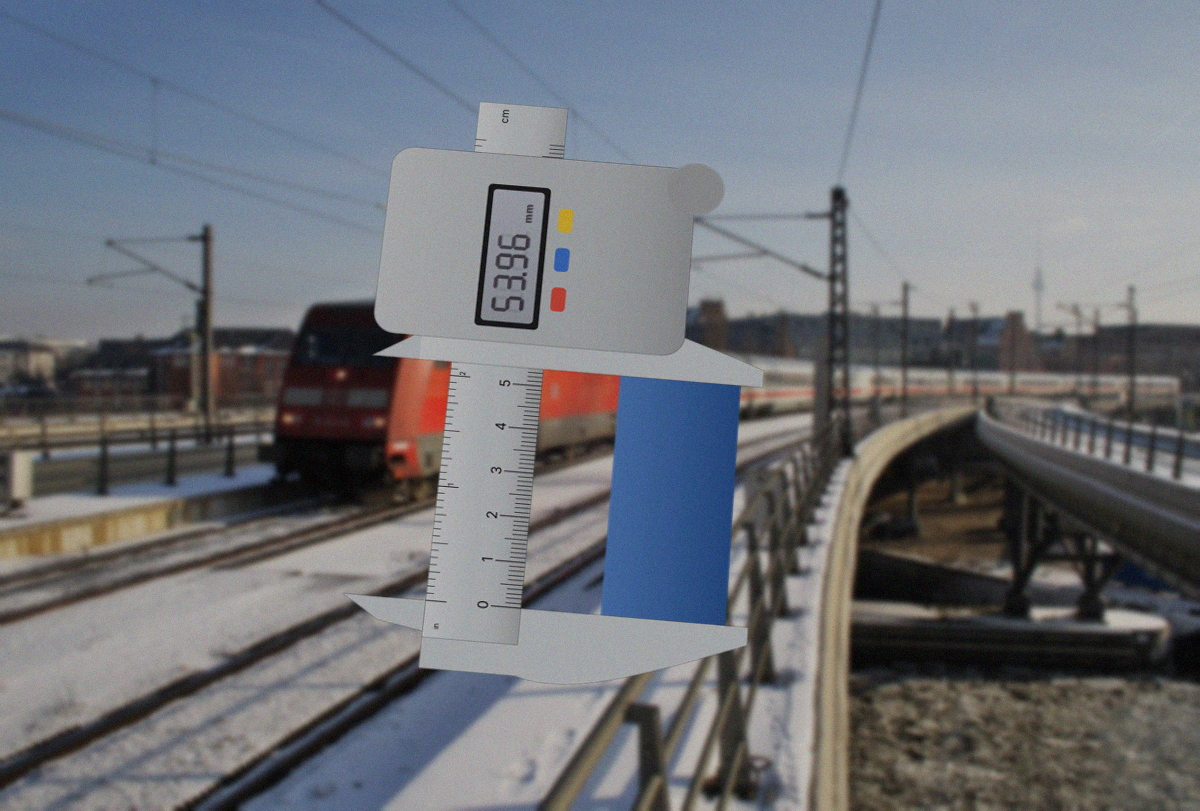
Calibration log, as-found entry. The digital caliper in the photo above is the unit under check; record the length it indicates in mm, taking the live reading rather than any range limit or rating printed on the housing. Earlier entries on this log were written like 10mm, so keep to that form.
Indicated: 53.96mm
